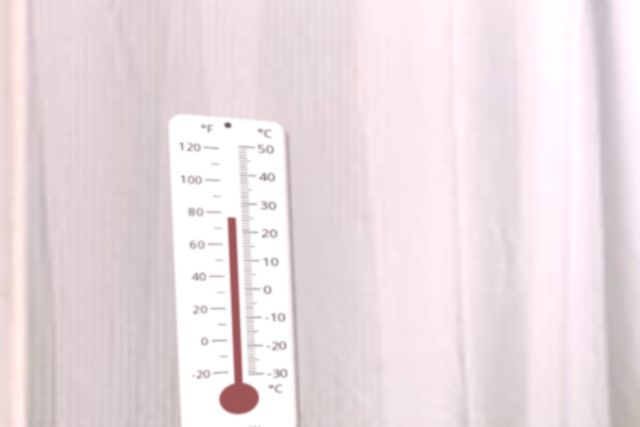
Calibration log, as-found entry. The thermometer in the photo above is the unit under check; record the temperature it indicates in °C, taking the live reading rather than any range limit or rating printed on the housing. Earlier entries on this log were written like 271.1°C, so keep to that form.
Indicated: 25°C
